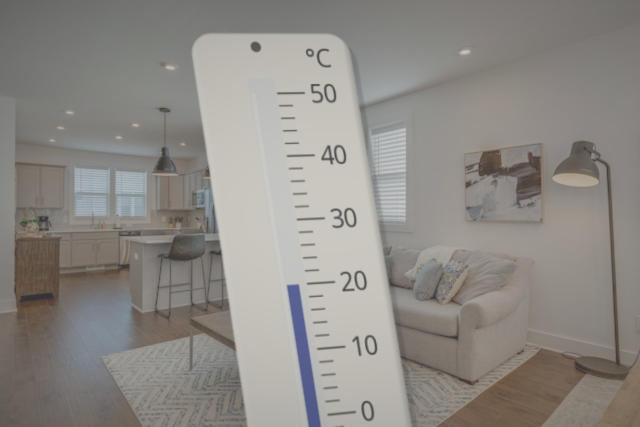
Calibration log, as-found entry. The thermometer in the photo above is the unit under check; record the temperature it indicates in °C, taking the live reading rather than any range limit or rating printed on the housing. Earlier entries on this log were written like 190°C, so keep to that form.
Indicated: 20°C
